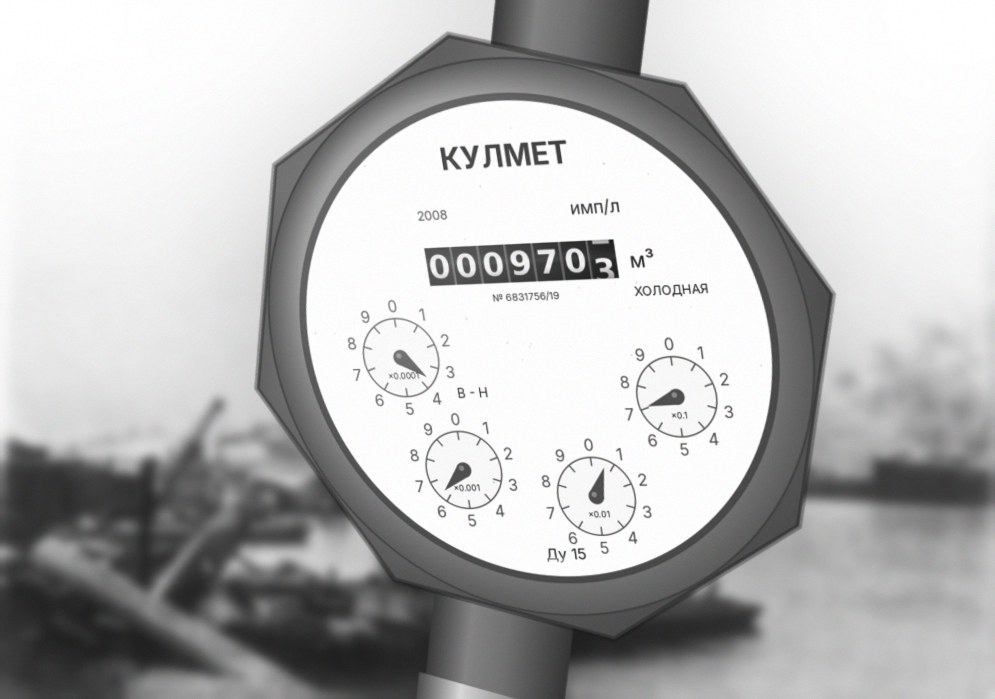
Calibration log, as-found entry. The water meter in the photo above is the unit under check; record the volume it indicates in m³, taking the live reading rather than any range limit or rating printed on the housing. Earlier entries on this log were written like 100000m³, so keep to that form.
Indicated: 9702.7063m³
